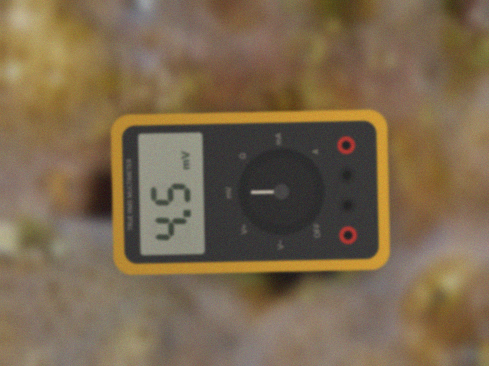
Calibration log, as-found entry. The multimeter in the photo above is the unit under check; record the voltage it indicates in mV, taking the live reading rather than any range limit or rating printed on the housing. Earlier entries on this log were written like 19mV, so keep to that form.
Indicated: 4.5mV
